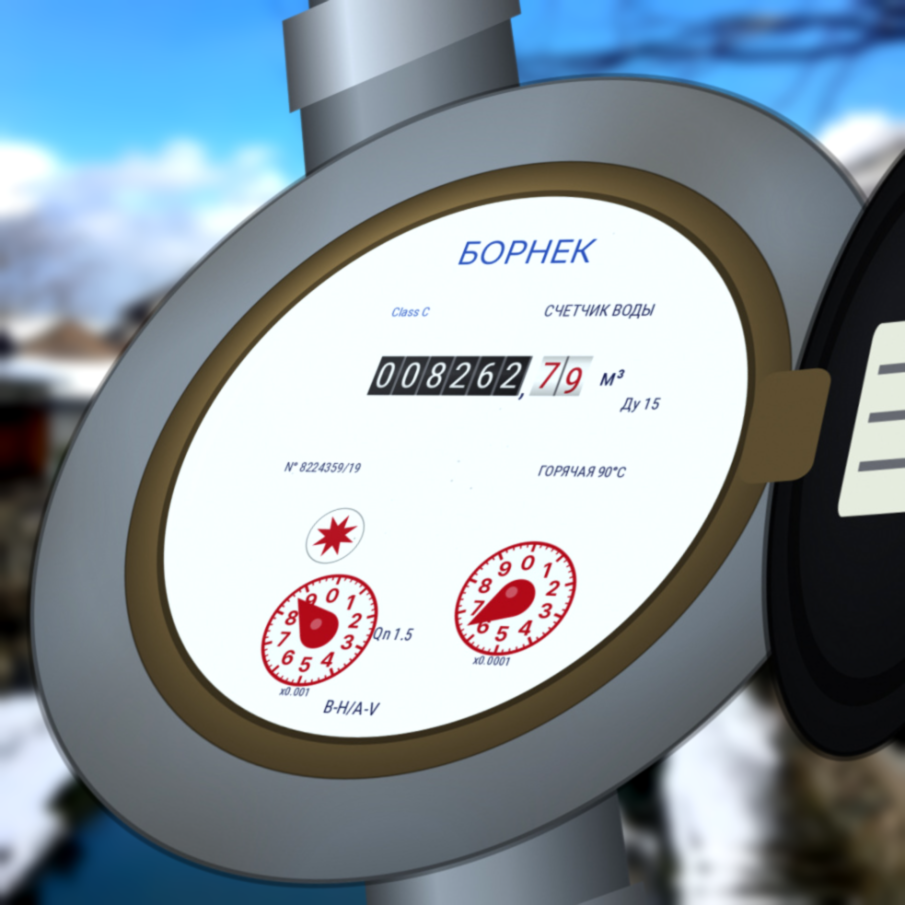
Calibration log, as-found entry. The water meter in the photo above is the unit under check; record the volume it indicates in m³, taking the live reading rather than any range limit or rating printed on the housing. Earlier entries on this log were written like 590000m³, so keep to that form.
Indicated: 8262.7886m³
